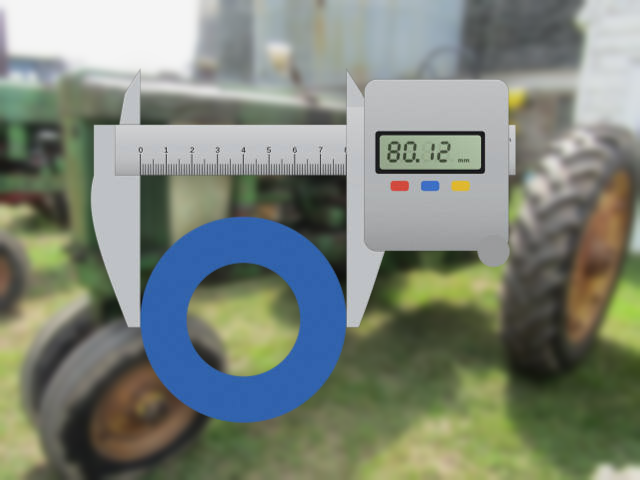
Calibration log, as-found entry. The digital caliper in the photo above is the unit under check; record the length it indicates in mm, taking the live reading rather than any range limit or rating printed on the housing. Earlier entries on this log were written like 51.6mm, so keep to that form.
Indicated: 80.12mm
